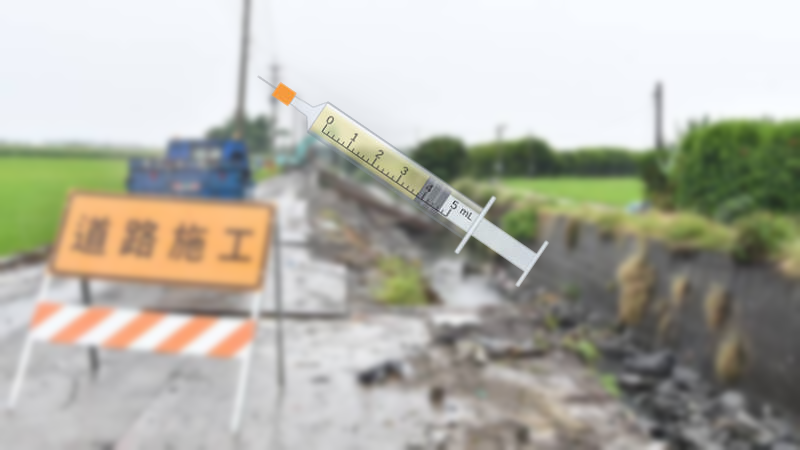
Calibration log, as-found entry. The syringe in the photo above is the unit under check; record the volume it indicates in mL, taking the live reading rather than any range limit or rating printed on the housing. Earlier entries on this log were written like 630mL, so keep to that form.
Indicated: 3.8mL
